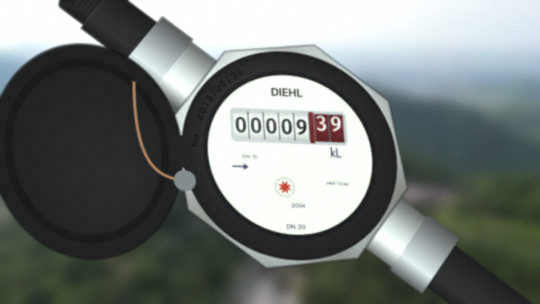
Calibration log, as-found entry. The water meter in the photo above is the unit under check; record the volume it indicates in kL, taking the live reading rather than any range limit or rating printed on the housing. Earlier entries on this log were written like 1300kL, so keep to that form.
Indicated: 9.39kL
